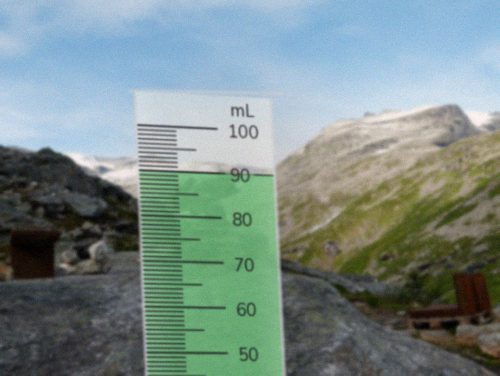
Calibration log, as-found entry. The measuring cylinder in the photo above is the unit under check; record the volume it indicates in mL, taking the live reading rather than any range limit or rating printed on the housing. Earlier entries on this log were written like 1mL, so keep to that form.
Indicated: 90mL
